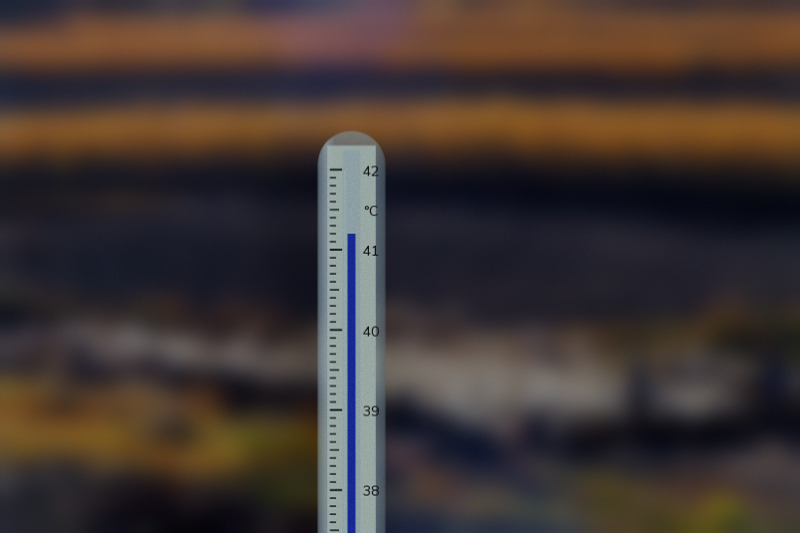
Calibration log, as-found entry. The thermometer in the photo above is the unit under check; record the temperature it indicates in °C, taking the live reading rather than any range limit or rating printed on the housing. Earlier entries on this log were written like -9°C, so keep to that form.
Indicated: 41.2°C
